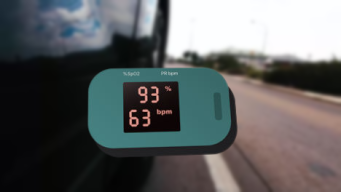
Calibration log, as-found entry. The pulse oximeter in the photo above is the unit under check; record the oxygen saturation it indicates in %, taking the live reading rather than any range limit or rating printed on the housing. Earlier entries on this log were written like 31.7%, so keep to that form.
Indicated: 93%
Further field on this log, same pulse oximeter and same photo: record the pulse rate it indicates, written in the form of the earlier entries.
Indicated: 63bpm
